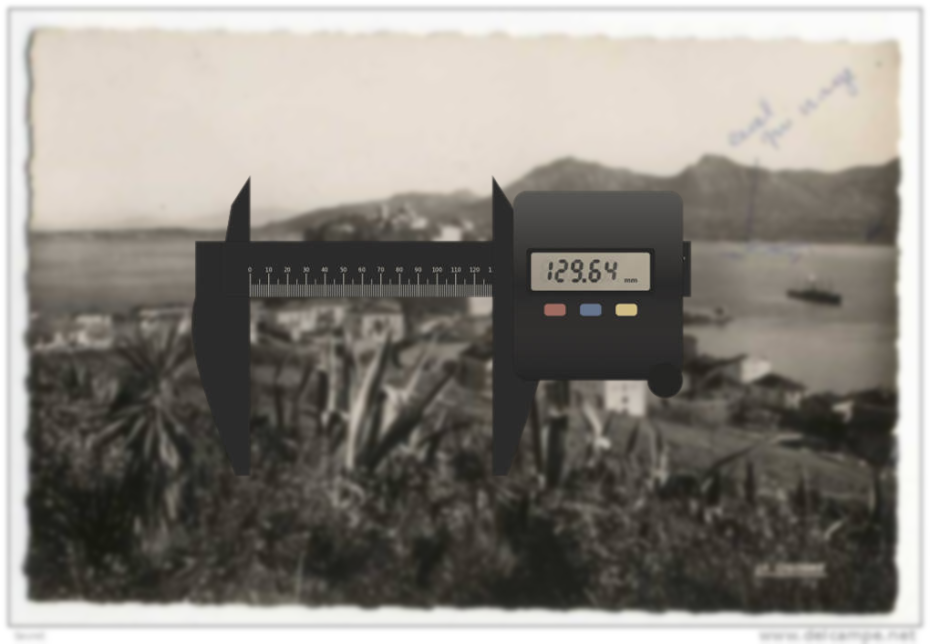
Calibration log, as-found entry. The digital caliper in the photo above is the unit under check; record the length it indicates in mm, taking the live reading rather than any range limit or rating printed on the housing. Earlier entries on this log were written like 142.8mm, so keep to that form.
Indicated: 129.64mm
